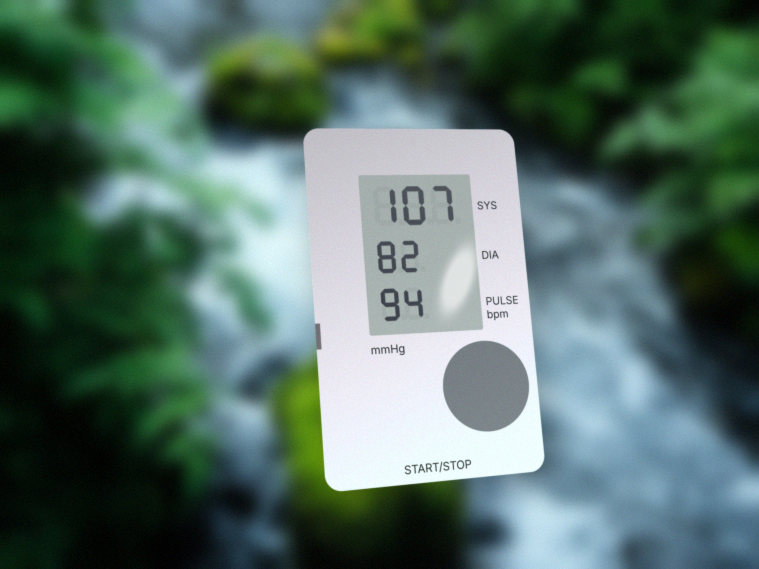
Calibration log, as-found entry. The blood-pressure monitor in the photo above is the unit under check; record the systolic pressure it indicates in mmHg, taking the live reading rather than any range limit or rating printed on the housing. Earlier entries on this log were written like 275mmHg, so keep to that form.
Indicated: 107mmHg
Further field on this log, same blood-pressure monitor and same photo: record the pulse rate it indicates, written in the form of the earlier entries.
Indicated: 94bpm
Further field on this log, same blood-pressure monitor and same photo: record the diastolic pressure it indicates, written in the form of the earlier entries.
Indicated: 82mmHg
